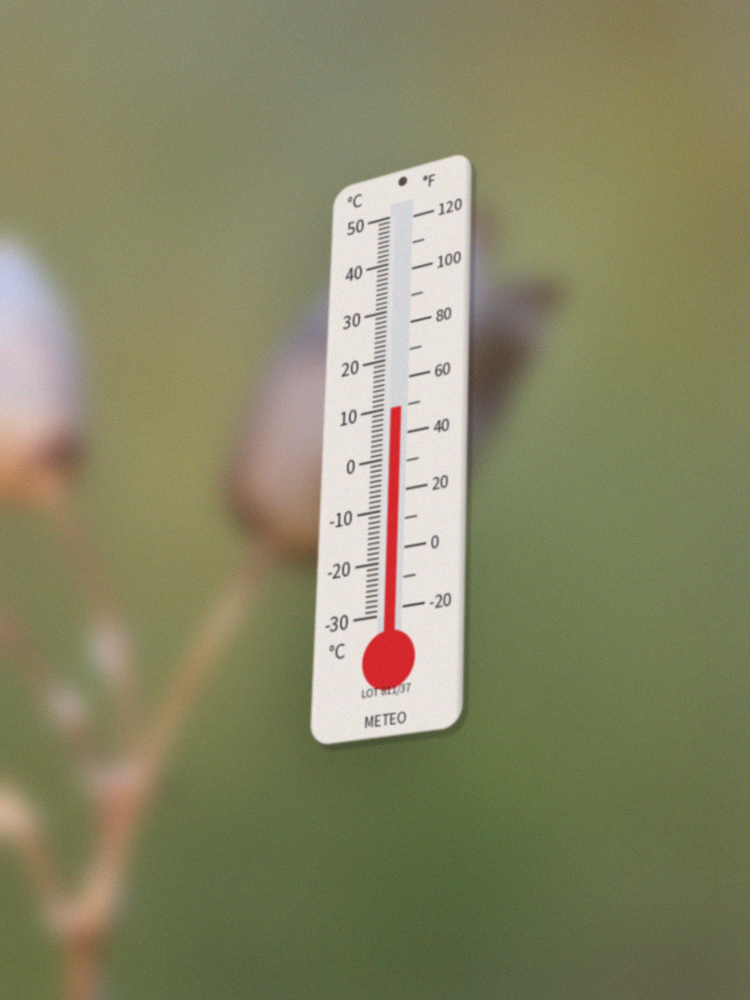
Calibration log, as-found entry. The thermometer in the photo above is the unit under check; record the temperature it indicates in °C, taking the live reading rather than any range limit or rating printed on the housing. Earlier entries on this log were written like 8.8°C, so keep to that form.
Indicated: 10°C
